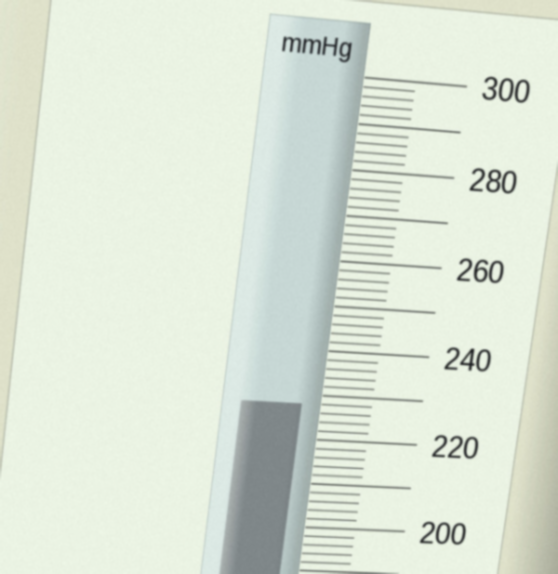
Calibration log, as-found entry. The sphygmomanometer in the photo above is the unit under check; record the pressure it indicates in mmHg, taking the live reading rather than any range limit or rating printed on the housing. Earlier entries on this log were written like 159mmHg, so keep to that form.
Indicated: 228mmHg
